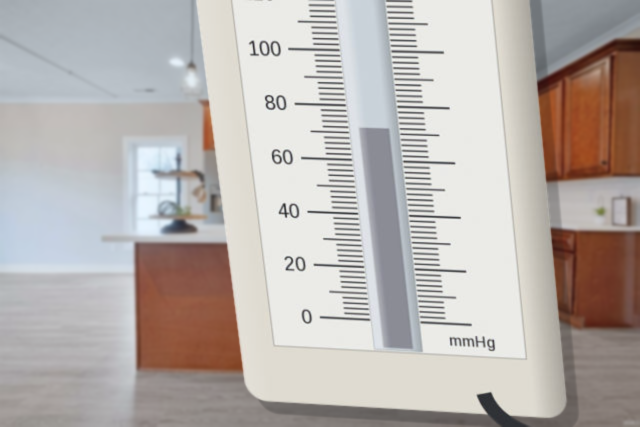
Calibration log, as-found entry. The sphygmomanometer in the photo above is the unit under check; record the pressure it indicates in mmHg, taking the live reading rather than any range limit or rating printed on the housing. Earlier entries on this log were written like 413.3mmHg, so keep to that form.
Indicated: 72mmHg
